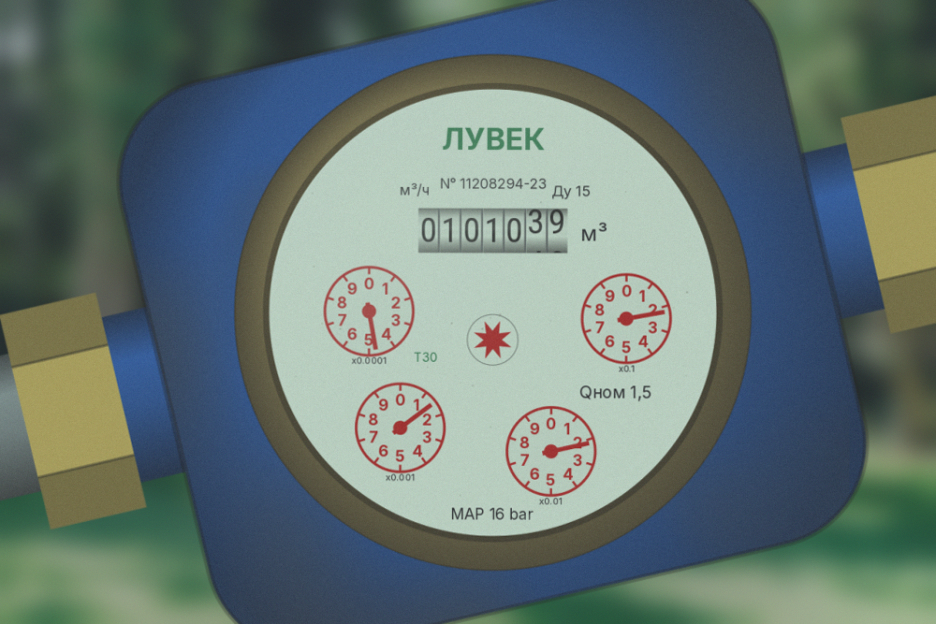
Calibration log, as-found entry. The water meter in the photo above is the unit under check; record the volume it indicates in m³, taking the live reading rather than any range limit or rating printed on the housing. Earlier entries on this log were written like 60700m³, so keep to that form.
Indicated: 101039.2214m³
